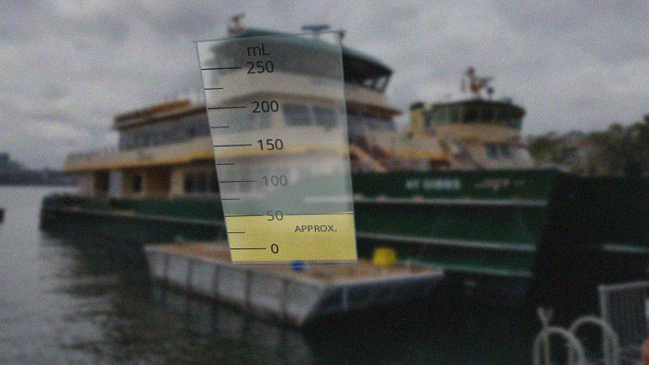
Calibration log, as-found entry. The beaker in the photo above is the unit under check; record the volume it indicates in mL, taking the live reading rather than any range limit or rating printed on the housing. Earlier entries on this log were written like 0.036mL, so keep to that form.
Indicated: 50mL
